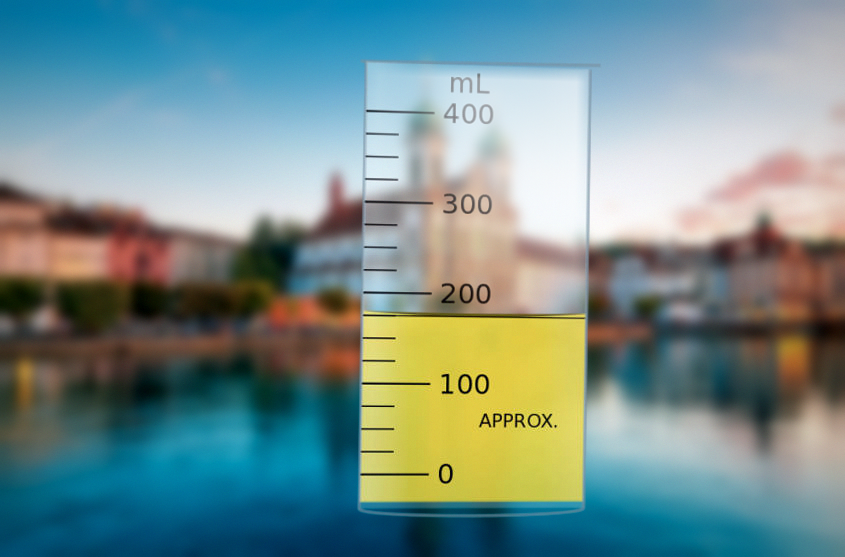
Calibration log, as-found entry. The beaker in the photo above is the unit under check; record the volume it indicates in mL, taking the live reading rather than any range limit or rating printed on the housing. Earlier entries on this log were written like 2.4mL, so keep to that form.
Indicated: 175mL
